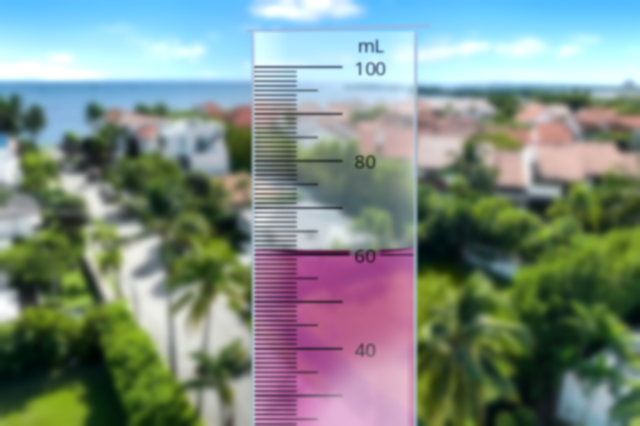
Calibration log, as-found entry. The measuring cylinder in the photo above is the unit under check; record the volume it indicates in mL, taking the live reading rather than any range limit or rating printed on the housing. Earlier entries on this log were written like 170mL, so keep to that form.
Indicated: 60mL
